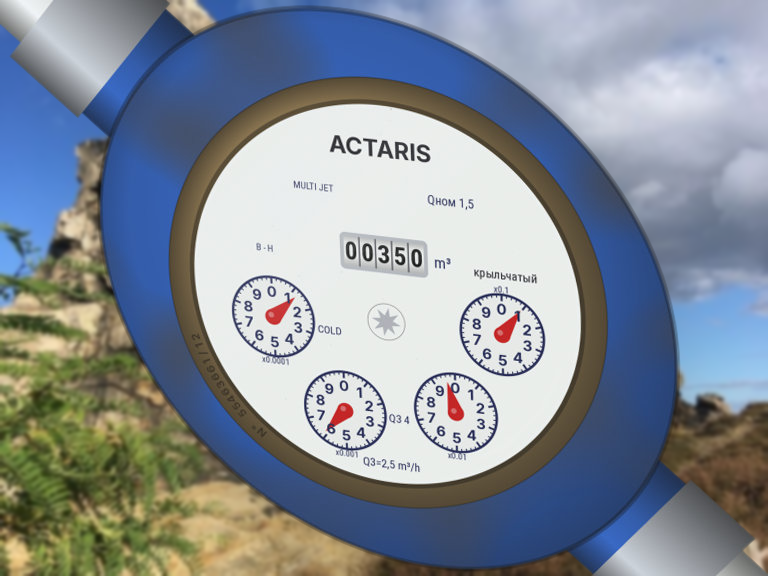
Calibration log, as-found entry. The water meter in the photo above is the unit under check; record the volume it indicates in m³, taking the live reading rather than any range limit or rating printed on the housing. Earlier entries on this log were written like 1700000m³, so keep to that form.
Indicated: 350.0961m³
